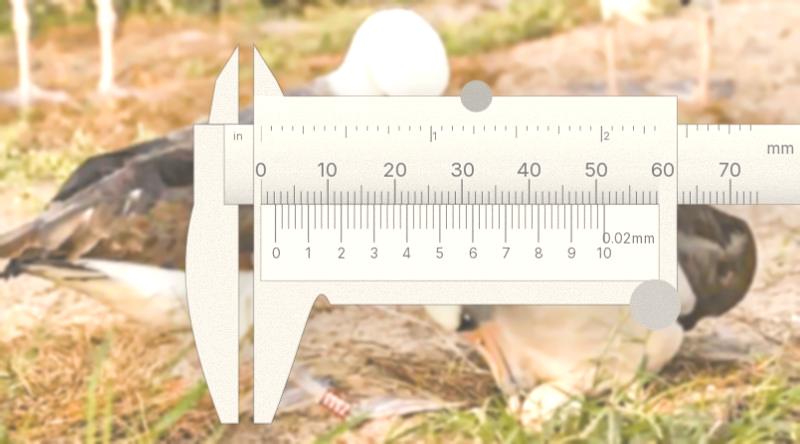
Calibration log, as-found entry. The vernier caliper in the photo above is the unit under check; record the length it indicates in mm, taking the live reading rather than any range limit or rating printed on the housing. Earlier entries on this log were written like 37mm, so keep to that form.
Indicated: 2.2mm
